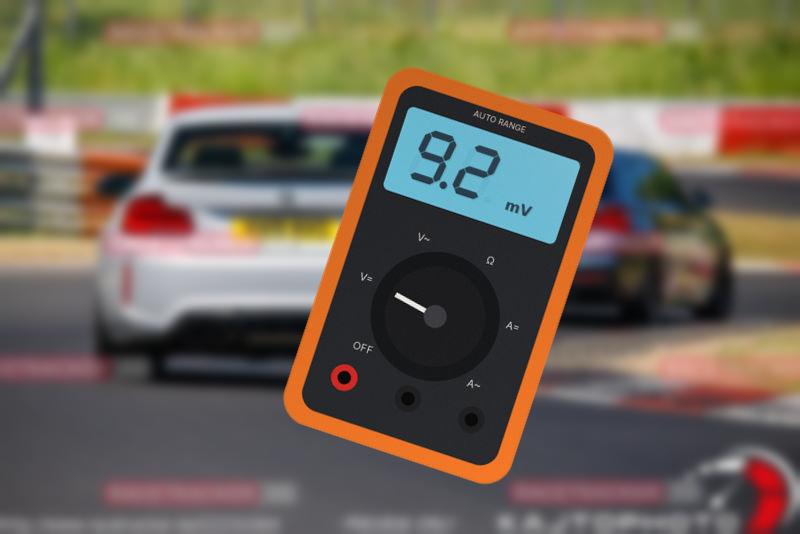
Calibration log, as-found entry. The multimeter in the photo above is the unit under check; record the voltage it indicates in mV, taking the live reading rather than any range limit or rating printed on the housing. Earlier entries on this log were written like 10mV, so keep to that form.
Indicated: 9.2mV
